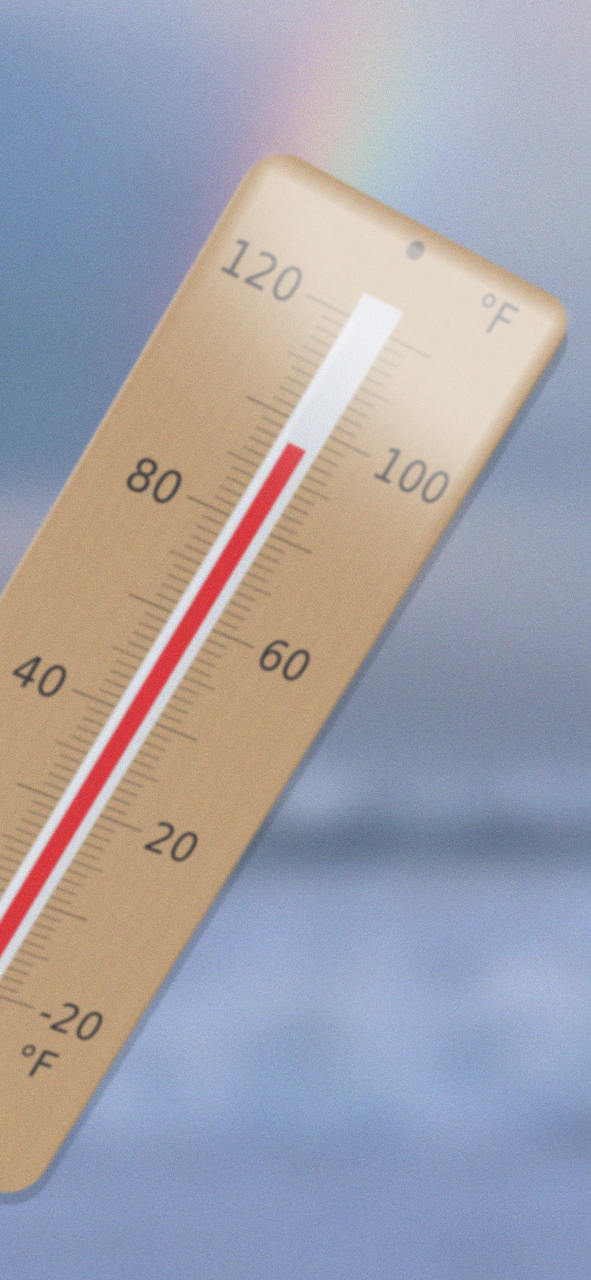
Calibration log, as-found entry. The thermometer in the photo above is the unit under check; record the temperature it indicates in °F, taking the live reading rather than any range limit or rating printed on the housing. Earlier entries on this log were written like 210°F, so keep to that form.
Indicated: 96°F
